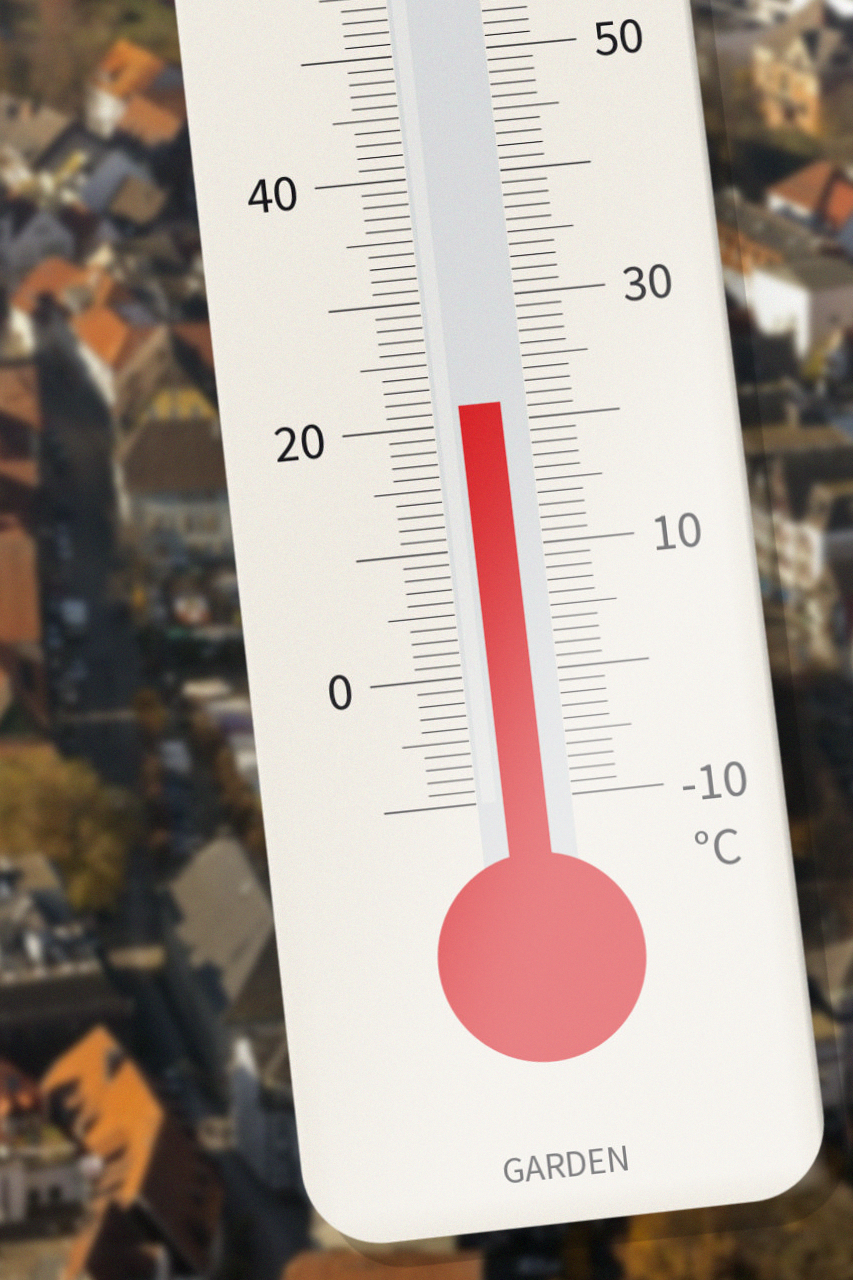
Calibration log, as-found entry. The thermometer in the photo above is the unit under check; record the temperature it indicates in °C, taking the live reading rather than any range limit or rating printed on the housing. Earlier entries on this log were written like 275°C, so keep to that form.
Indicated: 21.5°C
